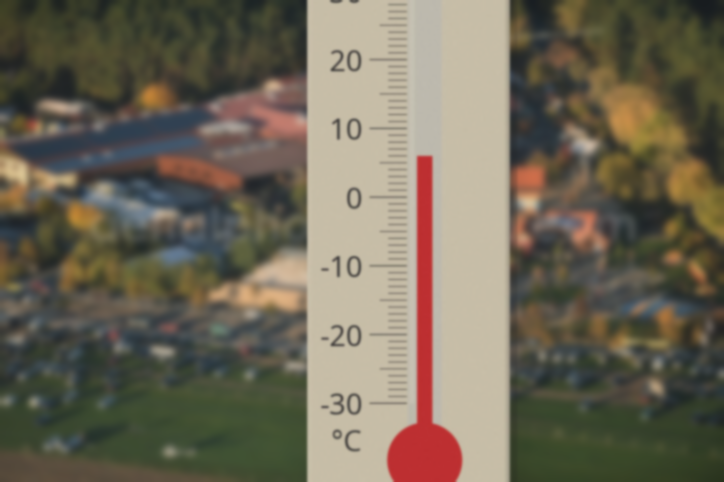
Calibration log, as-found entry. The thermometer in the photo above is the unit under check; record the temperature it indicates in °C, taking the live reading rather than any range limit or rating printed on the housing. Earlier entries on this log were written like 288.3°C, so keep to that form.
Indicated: 6°C
